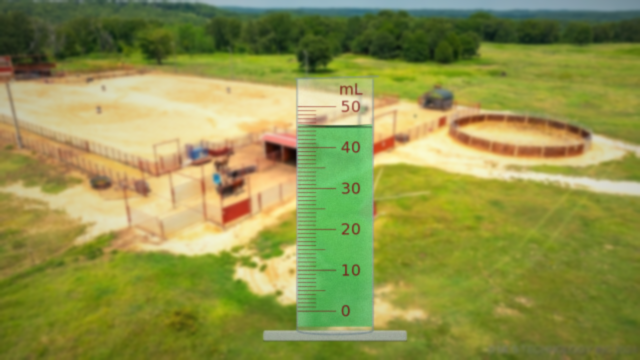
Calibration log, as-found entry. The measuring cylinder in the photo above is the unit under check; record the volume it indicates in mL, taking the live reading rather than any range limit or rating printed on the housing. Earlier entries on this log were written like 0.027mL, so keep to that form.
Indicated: 45mL
